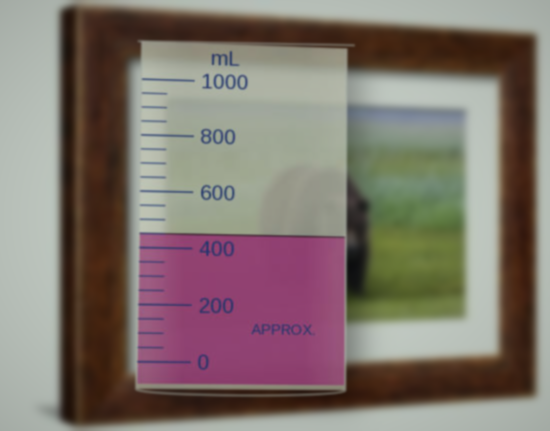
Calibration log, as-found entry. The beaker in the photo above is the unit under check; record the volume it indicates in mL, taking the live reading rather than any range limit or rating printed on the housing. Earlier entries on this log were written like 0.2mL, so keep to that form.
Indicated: 450mL
